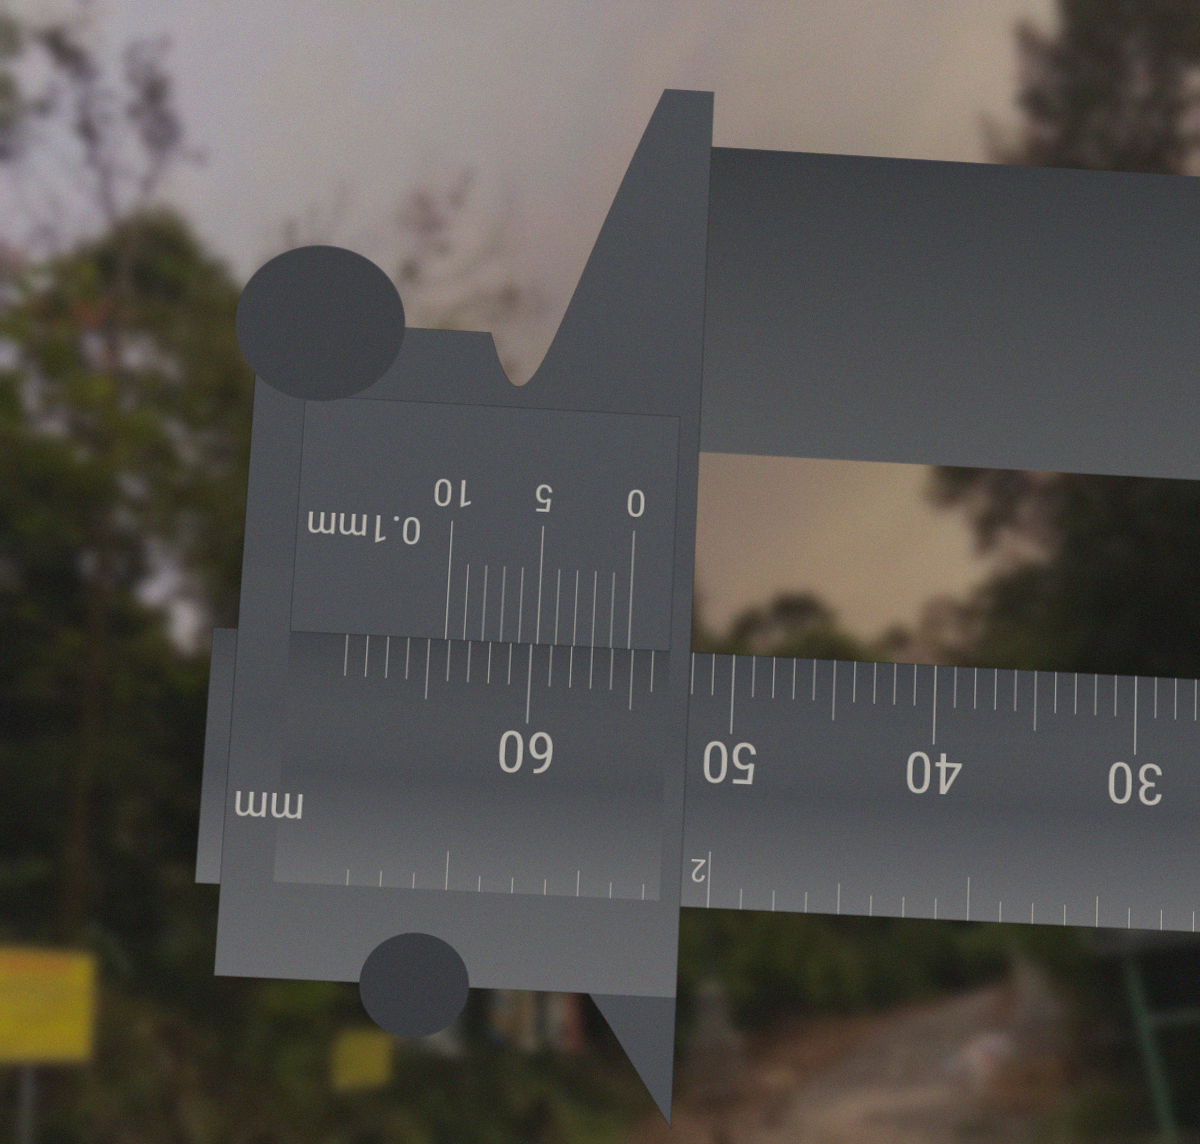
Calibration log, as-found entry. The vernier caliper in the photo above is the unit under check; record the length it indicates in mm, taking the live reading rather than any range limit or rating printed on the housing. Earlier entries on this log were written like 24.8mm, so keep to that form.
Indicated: 55.2mm
